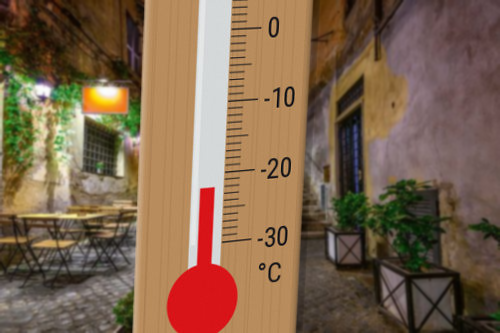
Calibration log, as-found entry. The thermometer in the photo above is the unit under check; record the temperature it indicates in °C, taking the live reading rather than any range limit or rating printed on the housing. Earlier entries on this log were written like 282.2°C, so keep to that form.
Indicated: -22°C
